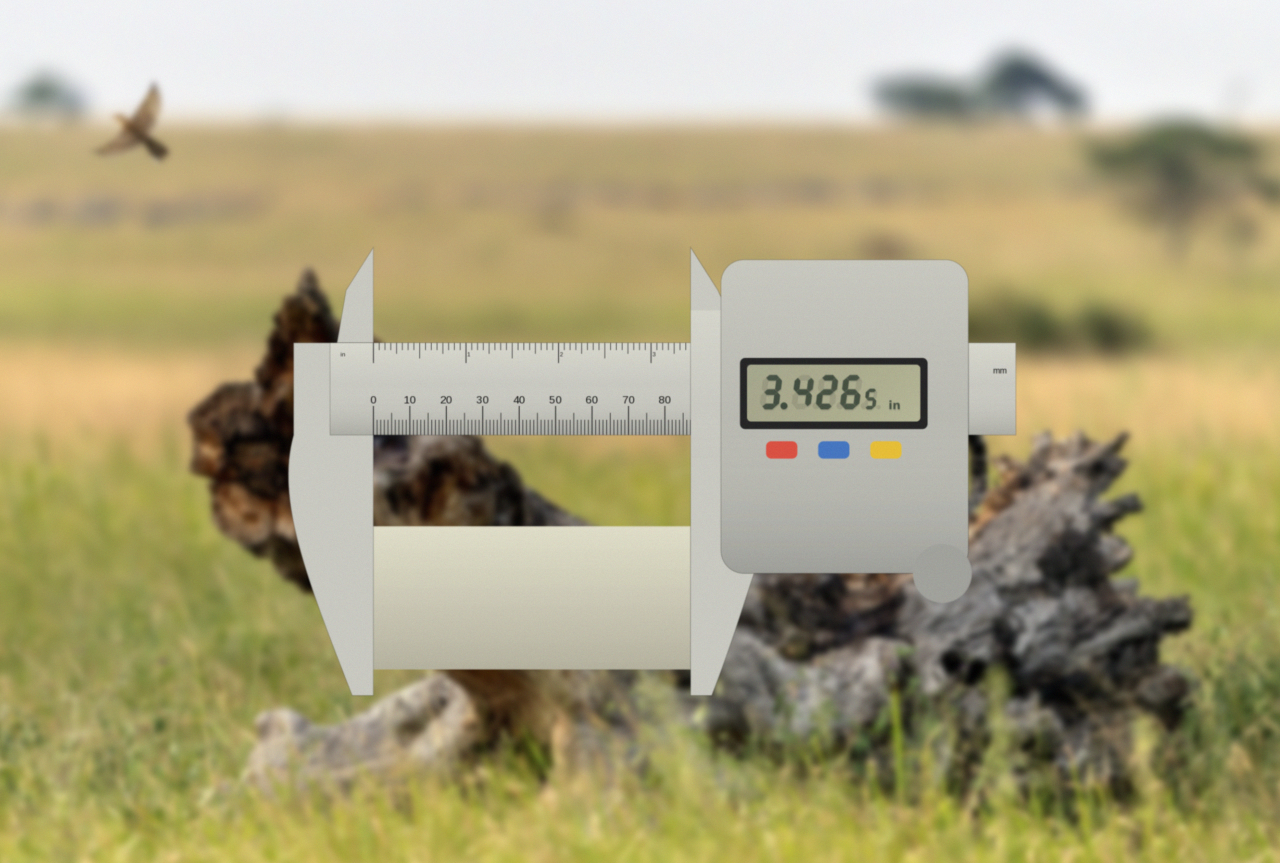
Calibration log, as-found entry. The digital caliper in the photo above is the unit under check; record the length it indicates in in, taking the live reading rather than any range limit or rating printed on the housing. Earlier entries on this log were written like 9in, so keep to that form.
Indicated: 3.4265in
